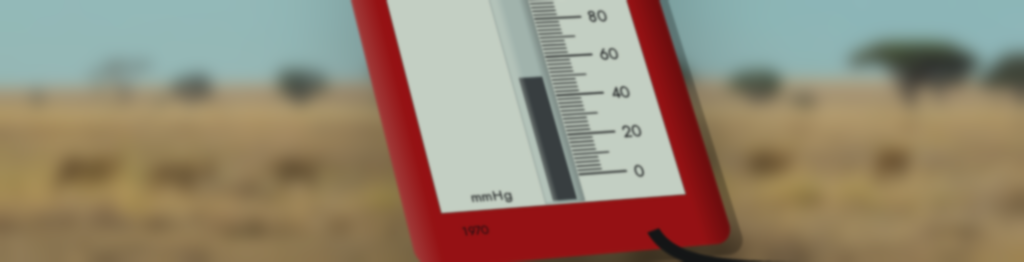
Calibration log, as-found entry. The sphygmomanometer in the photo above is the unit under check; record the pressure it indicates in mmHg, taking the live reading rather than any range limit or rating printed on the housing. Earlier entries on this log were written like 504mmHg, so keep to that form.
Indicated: 50mmHg
